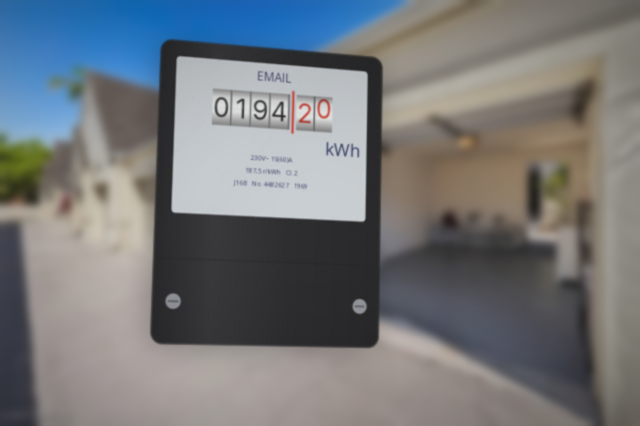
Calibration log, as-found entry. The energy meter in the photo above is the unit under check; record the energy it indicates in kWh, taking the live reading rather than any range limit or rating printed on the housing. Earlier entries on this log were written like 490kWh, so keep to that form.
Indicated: 194.20kWh
